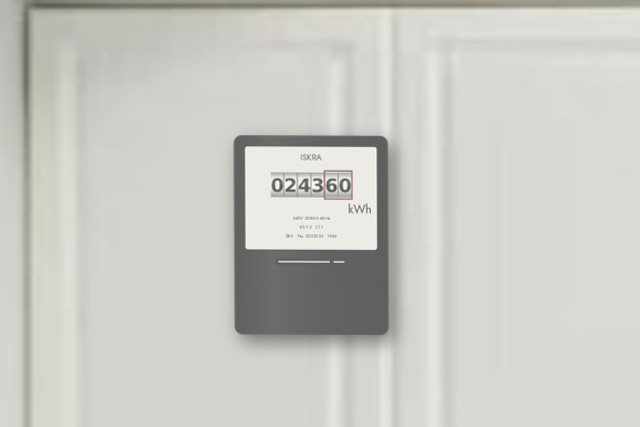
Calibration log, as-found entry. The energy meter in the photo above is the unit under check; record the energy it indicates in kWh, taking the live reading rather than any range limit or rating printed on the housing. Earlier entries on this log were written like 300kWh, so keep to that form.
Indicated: 243.60kWh
